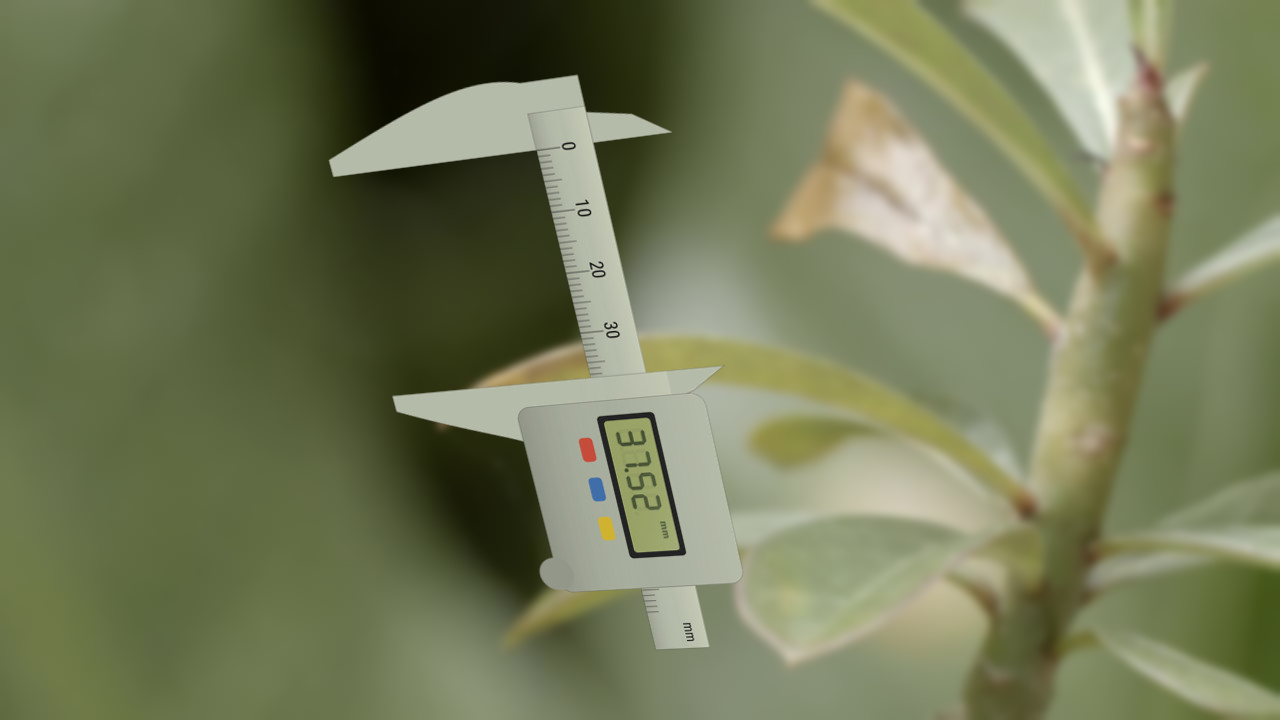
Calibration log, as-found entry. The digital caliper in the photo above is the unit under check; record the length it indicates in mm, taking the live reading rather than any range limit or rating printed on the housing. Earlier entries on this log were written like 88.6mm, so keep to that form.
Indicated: 37.52mm
